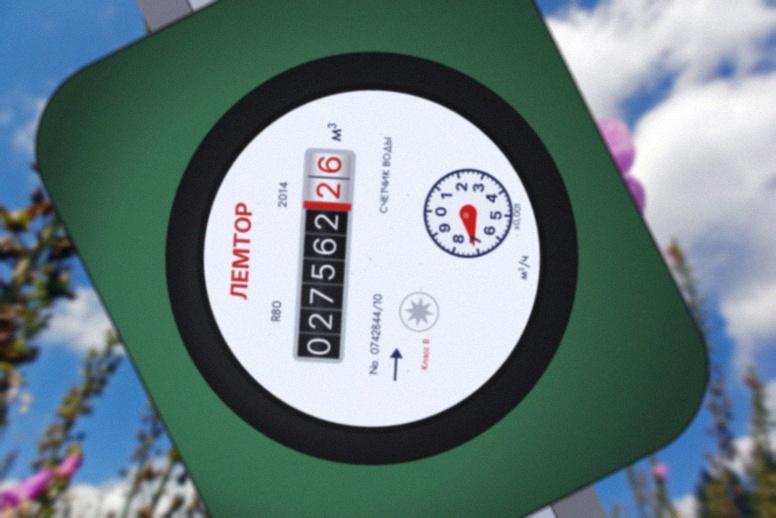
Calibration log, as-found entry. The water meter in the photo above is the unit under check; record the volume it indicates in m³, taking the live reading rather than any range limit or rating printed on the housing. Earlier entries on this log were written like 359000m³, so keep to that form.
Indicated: 27562.267m³
